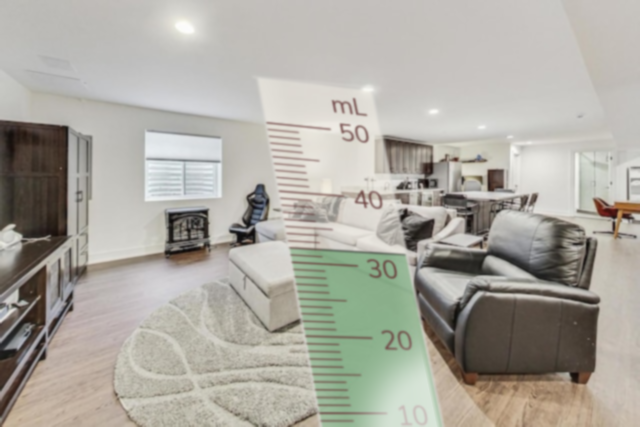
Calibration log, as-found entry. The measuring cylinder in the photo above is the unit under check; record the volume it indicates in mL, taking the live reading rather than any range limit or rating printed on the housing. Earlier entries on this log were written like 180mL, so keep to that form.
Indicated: 32mL
